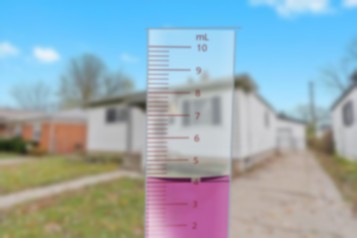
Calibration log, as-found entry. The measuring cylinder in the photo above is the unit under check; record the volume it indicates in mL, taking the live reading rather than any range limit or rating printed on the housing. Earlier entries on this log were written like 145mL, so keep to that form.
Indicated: 4mL
